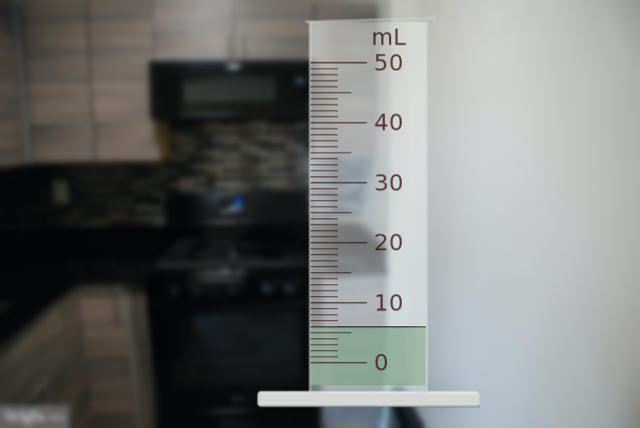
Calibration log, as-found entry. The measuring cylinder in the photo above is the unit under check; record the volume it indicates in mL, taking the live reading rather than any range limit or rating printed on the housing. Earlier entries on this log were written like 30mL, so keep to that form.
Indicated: 6mL
